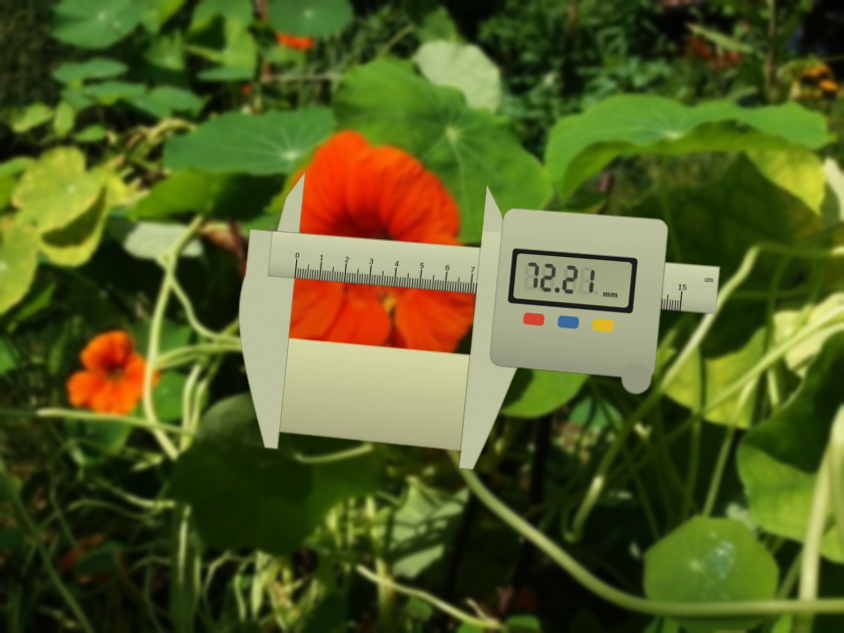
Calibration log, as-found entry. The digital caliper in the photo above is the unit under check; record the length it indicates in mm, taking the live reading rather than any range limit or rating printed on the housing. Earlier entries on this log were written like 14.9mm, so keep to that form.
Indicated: 72.21mm
